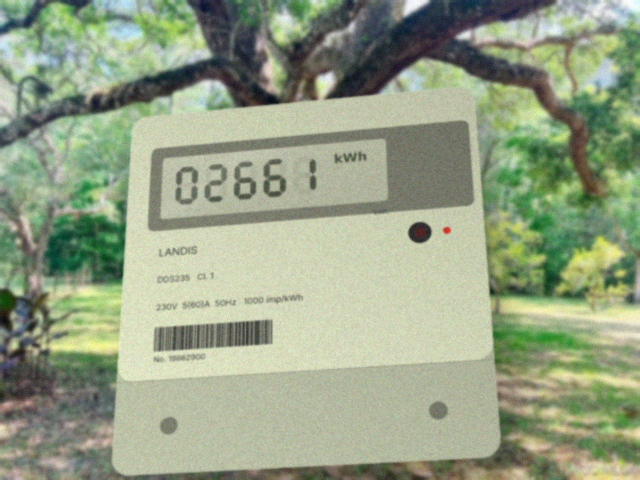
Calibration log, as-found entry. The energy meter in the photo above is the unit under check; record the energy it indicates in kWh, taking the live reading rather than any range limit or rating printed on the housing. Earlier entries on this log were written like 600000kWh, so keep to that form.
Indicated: 2661kWh
